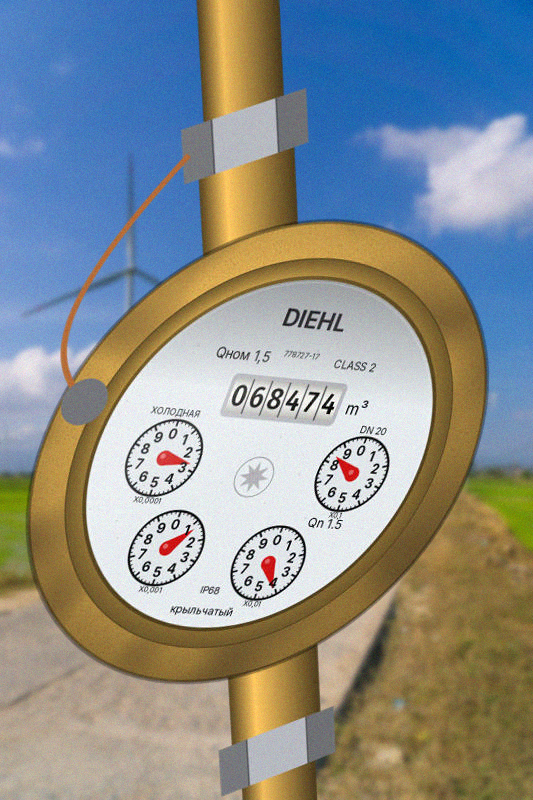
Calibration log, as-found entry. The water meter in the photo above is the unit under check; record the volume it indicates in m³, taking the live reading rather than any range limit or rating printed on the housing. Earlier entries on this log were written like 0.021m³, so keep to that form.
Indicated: 68474.8412m³
